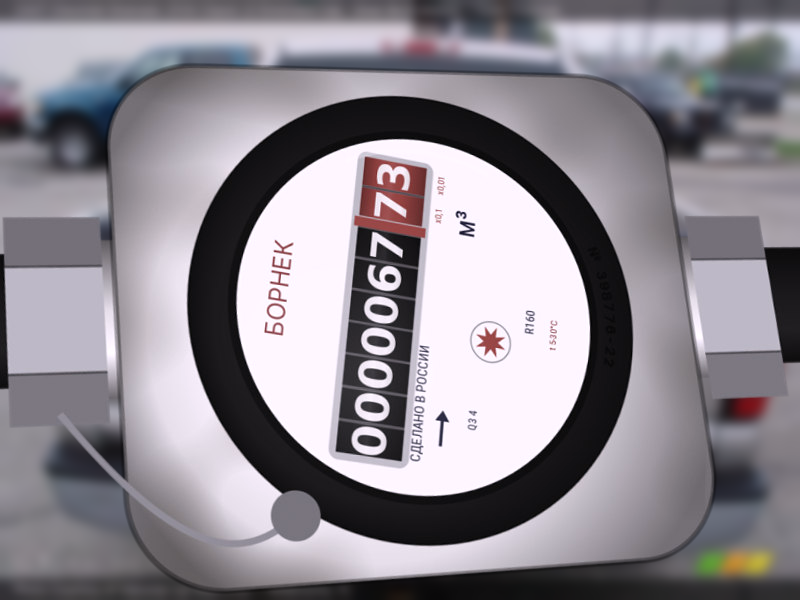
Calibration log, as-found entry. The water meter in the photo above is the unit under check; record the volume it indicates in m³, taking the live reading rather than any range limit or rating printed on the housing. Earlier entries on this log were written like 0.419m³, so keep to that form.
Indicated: 67.73m³
